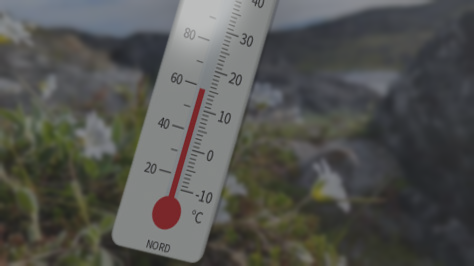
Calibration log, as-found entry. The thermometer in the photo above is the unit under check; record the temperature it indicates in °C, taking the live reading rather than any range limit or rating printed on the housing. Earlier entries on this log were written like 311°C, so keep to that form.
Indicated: 15°C
